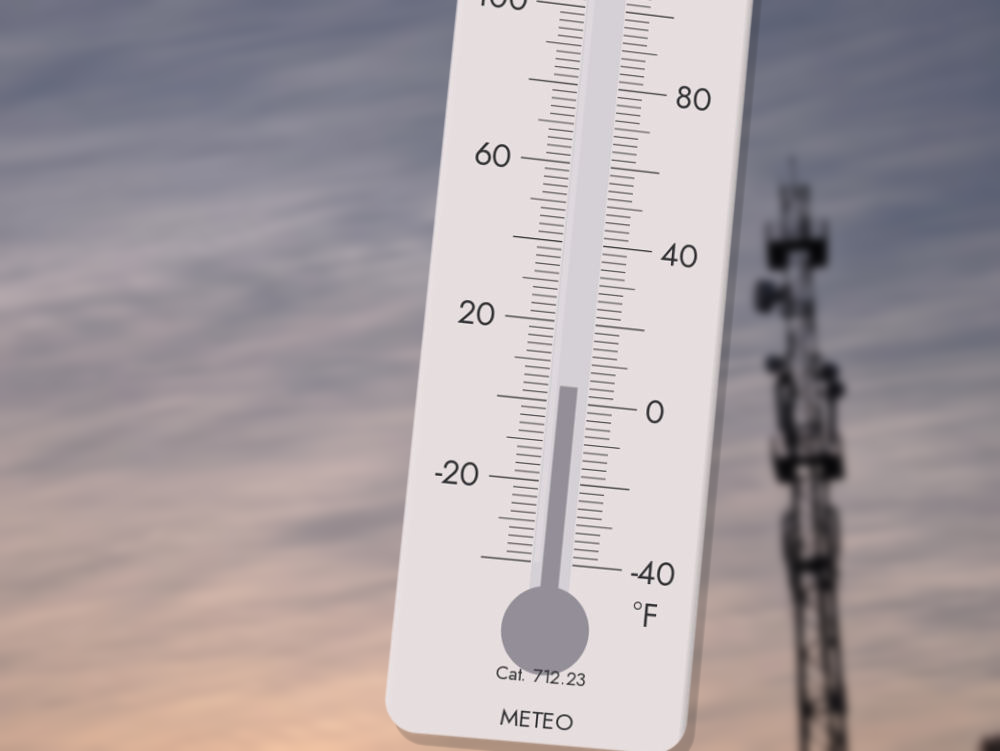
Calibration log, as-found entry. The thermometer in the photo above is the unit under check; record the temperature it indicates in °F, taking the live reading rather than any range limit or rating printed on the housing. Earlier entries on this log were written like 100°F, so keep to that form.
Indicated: 4°F
